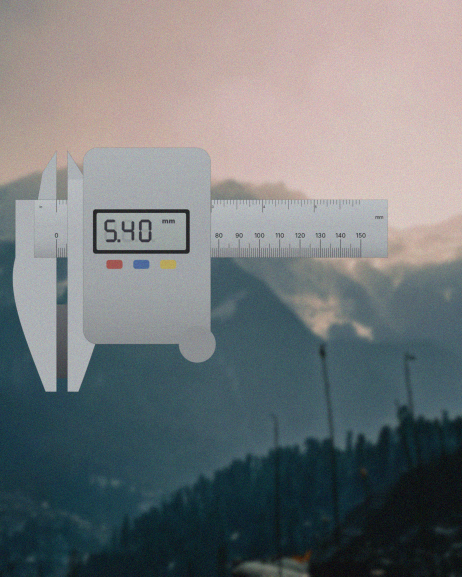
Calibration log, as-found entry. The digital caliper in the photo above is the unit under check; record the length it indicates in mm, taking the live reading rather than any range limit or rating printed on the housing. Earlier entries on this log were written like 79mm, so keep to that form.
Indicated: 5.40mm
